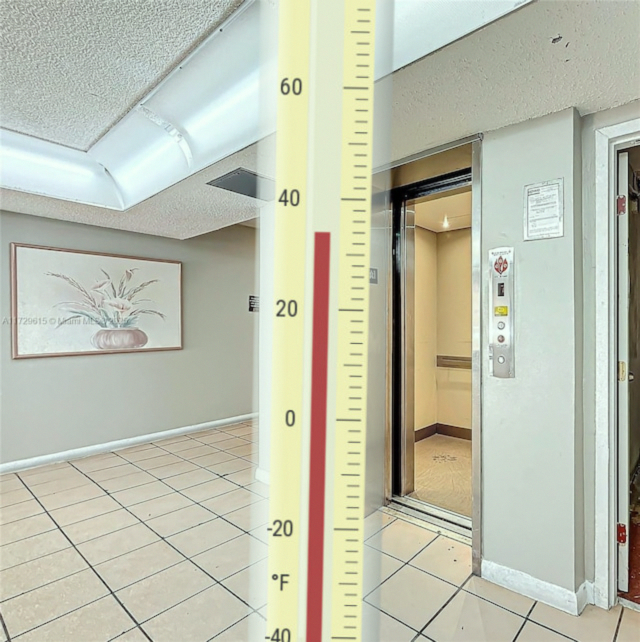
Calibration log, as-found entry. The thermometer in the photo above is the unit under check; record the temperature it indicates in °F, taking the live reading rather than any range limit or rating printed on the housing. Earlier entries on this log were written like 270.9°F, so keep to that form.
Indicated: 34°F
